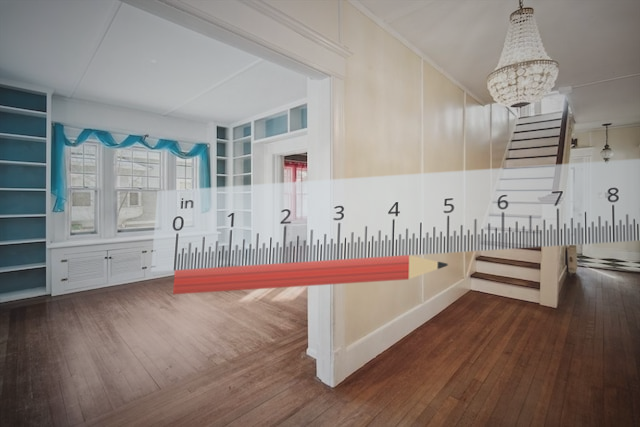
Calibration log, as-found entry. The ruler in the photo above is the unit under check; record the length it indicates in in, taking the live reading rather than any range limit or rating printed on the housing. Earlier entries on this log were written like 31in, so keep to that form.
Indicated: 5in
